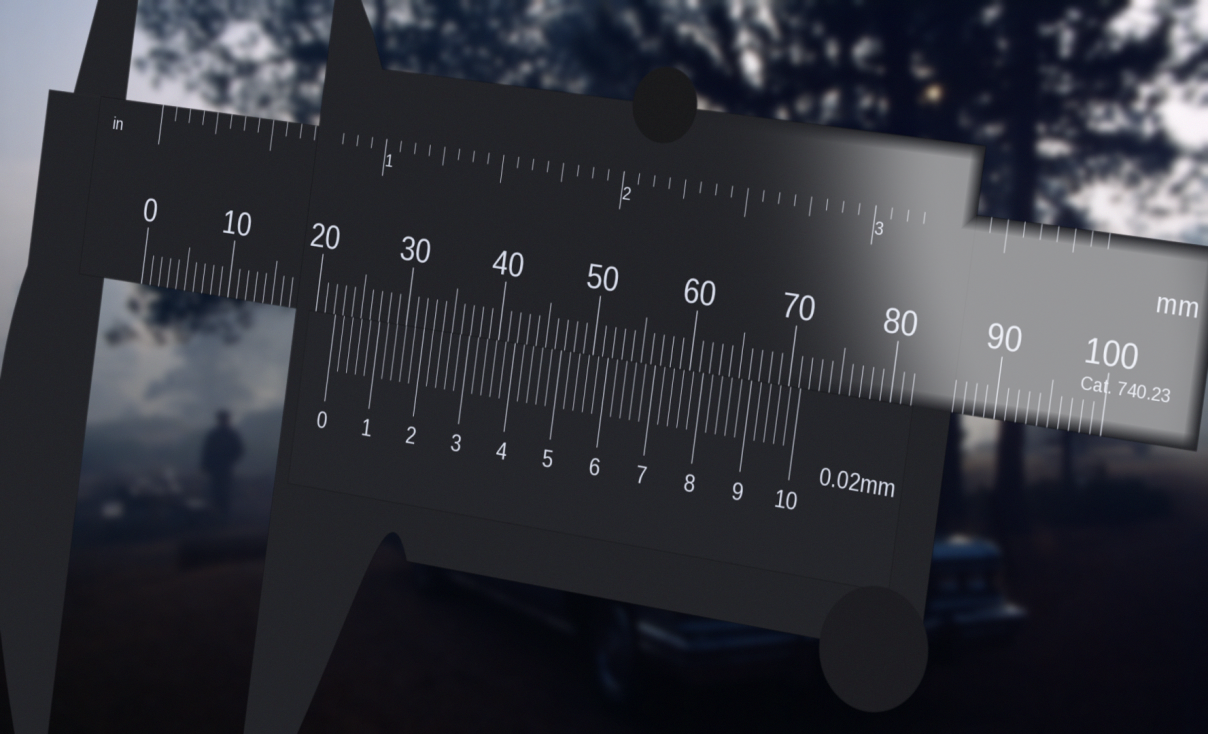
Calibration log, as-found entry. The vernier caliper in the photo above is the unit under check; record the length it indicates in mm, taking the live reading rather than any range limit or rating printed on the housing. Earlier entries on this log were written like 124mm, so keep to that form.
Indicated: 22.2mm
